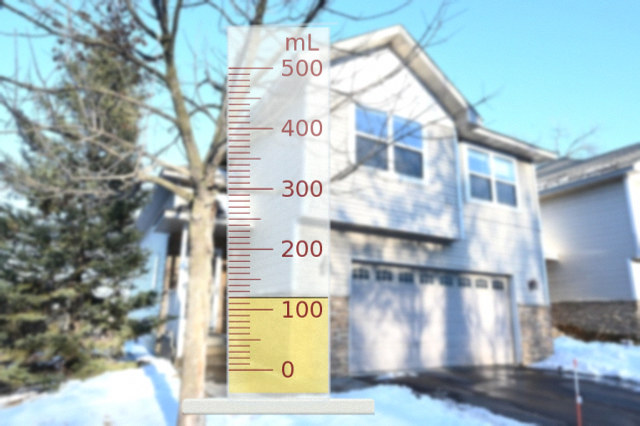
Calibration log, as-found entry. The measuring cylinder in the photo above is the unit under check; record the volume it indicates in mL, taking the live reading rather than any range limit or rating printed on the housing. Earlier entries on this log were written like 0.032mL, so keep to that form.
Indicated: 120mL
